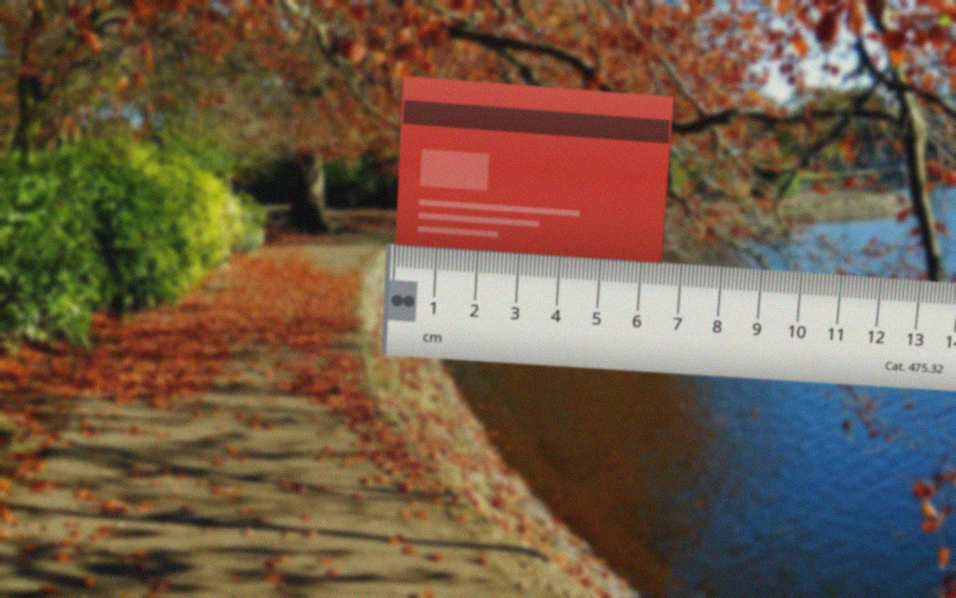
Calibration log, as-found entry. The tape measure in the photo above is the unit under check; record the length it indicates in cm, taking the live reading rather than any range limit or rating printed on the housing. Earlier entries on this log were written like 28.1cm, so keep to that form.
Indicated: 6.5cm
